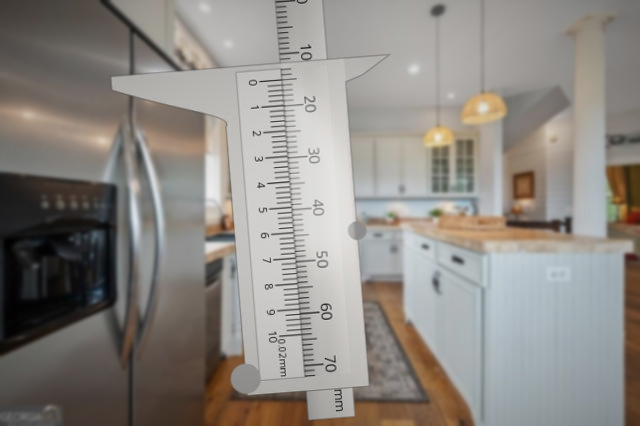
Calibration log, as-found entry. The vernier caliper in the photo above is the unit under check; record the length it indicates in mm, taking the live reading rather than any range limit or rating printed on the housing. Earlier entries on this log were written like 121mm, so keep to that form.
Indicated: 15.0mm
